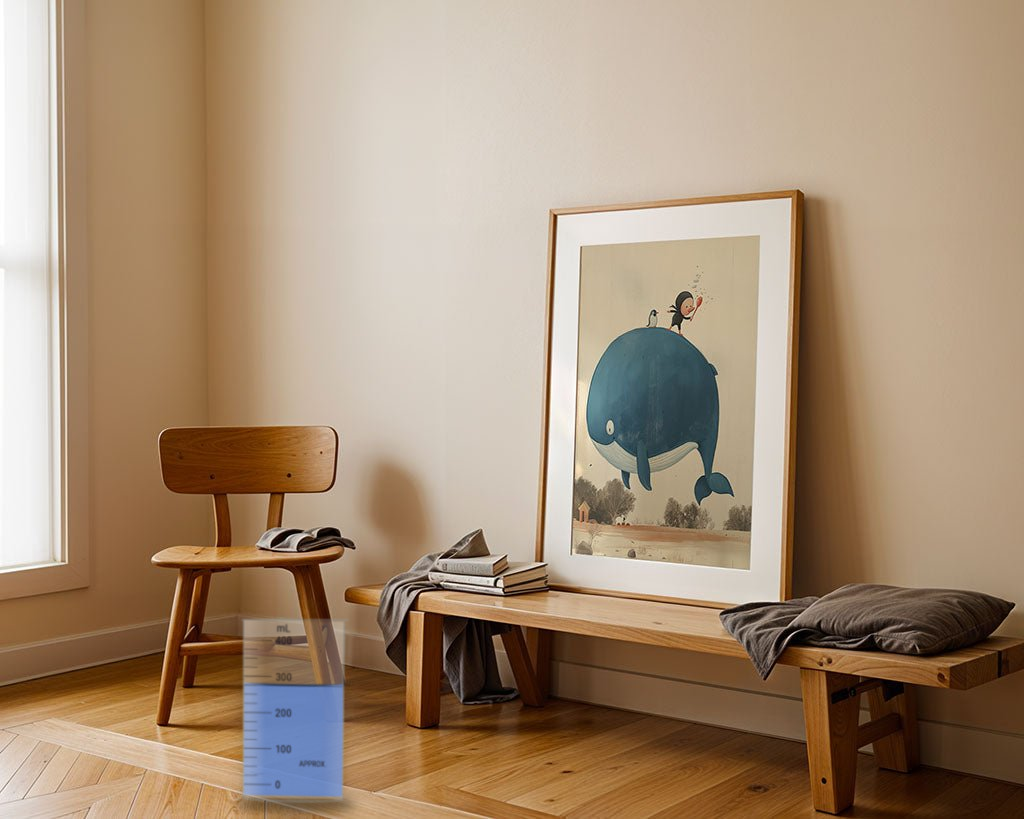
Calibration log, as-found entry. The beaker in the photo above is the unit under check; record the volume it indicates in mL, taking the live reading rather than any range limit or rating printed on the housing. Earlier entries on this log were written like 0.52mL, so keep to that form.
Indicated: 275mL
